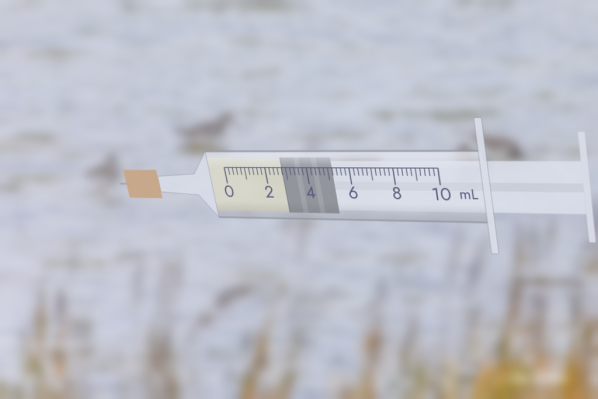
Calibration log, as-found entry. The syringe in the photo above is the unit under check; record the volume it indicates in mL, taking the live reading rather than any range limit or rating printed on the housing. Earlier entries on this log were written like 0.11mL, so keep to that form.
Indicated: 2.8mL
